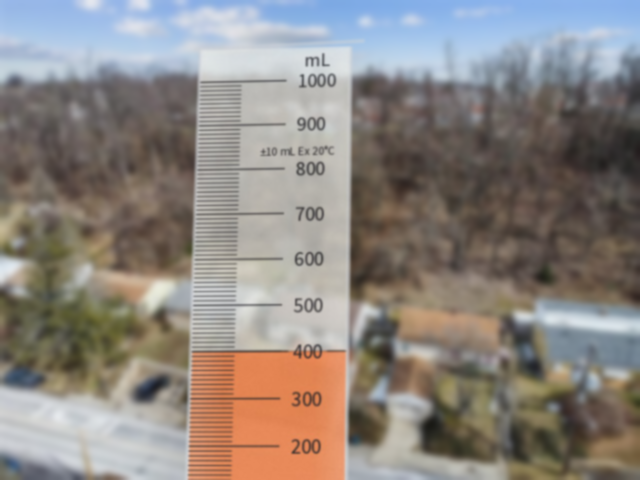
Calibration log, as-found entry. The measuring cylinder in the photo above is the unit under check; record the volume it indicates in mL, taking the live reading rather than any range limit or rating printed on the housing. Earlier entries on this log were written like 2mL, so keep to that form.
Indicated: 400mL
